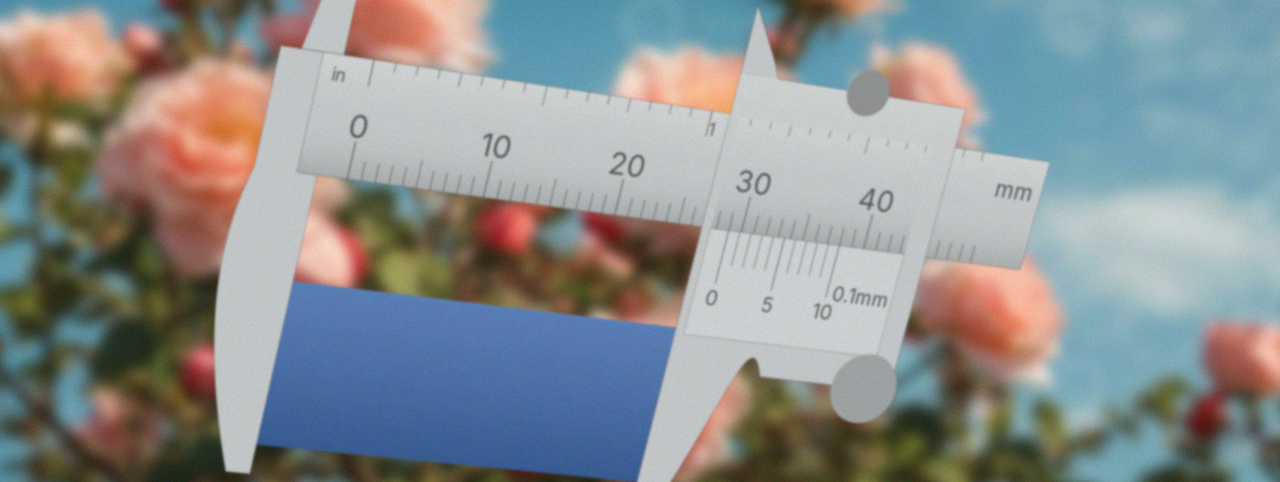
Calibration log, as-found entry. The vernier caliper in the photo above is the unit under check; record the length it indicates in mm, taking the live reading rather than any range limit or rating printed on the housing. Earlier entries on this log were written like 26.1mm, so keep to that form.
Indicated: 29.0mm
